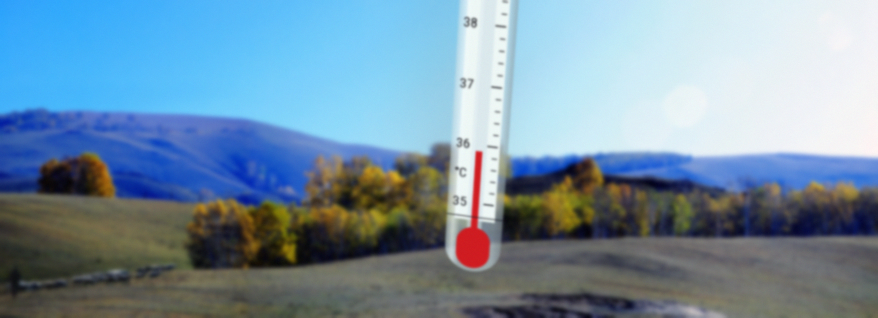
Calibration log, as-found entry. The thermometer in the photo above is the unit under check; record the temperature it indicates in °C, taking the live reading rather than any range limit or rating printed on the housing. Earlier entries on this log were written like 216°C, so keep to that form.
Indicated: 35.9°C
